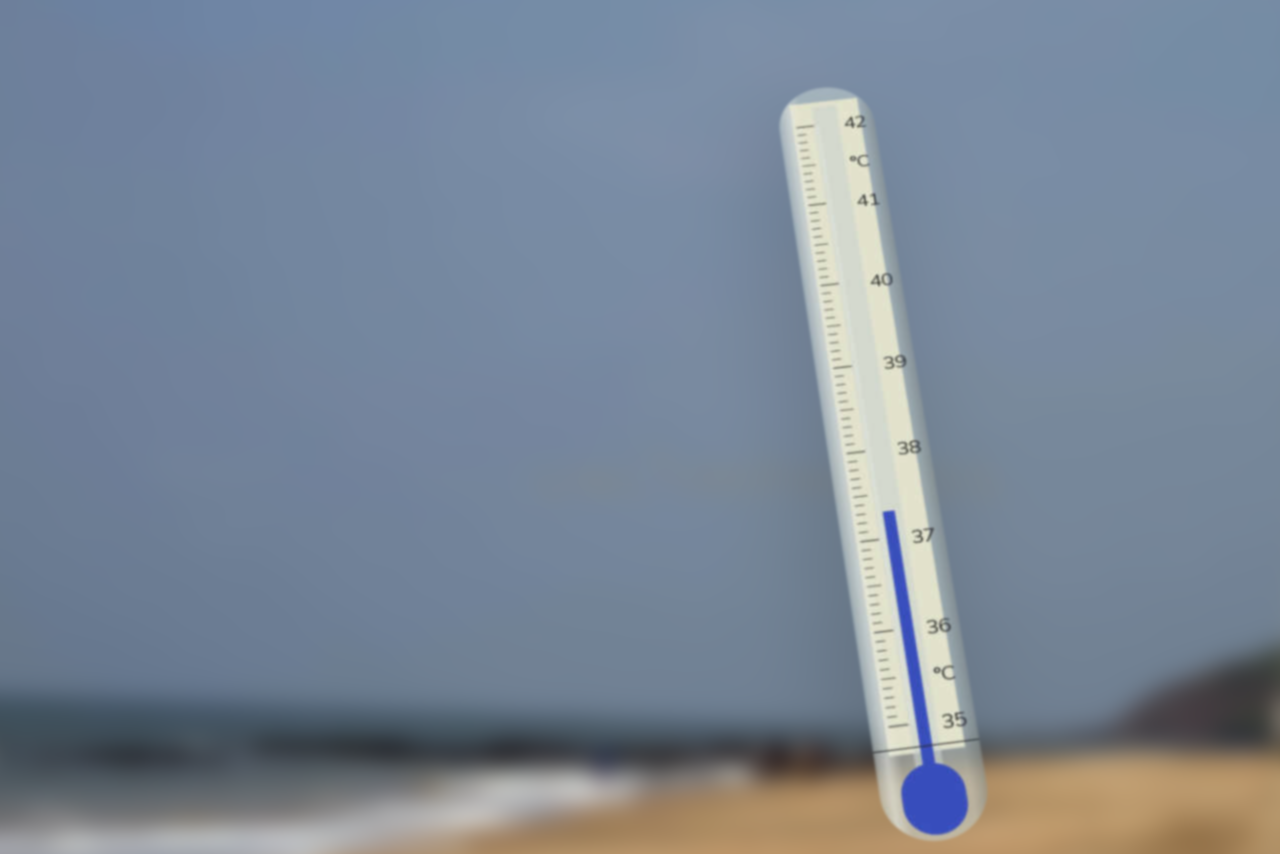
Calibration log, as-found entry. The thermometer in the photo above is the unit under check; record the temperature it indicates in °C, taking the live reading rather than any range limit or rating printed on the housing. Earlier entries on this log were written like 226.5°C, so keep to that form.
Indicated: 37.3°C
